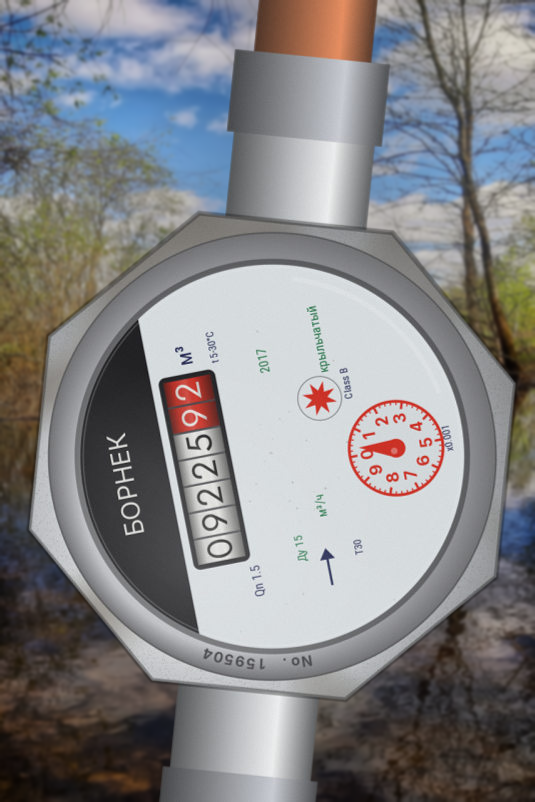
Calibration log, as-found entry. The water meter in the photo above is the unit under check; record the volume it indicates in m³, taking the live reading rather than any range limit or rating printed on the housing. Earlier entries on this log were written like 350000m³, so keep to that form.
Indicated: 9225.920m³
